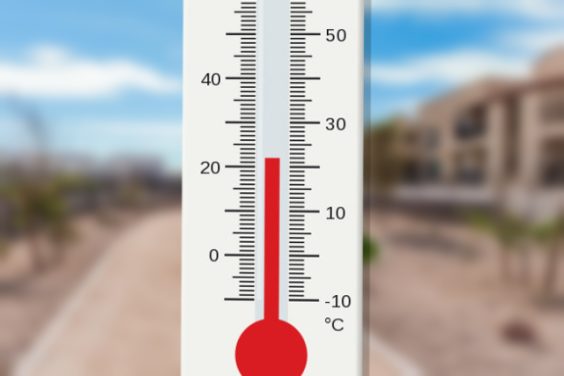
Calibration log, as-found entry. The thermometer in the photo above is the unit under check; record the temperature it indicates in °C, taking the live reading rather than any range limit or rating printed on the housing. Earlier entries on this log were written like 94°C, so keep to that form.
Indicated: 22°C
